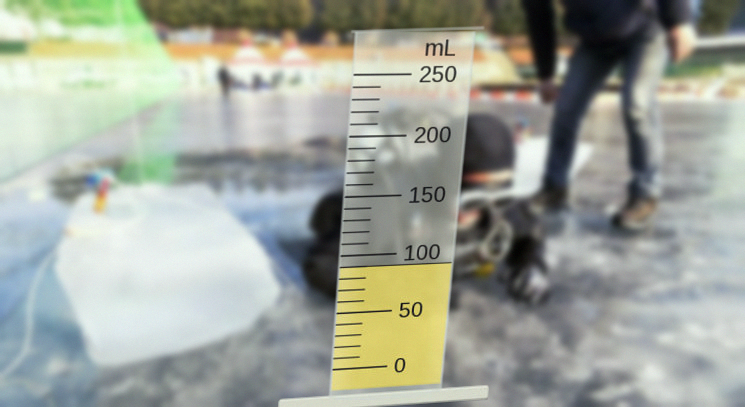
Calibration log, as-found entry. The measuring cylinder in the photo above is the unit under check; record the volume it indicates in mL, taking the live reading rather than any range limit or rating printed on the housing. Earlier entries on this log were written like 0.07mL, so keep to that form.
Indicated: 90mL
